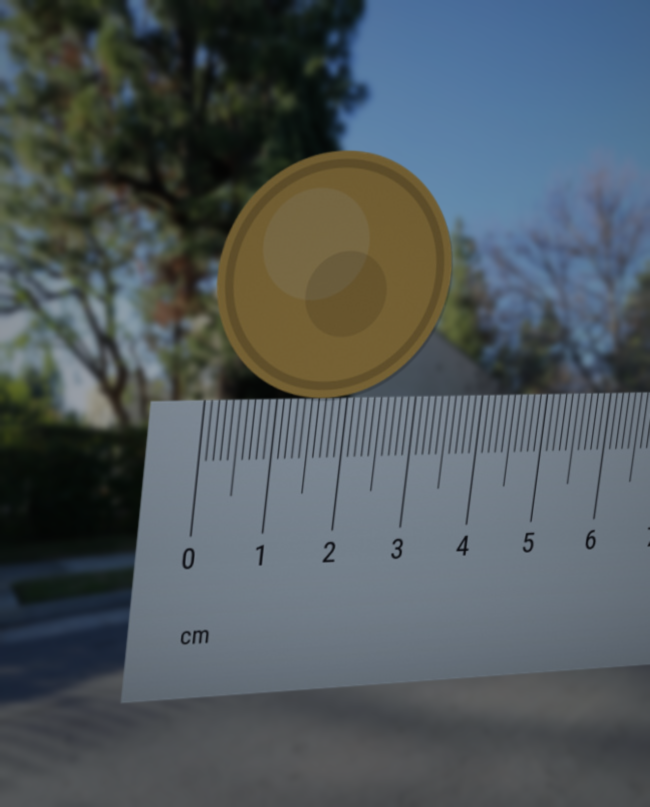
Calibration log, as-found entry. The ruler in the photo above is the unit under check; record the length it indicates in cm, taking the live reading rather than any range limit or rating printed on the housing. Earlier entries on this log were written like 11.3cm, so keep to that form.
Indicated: 3.3cm
